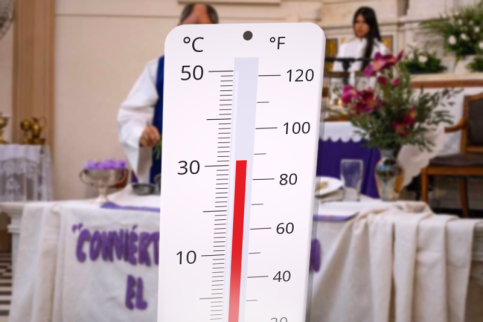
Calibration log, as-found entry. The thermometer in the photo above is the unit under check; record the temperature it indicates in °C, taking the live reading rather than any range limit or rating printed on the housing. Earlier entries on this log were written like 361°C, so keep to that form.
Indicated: 31°C
